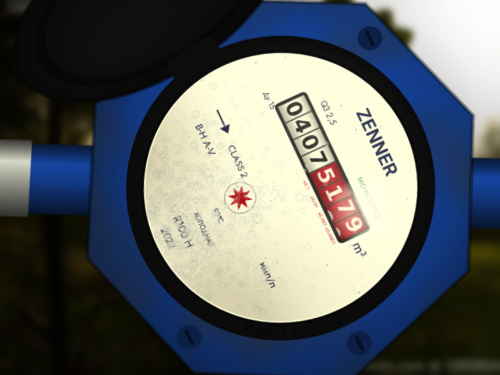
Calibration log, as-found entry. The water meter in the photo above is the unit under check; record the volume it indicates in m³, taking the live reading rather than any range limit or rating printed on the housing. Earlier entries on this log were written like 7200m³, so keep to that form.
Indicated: 407.5179m³
